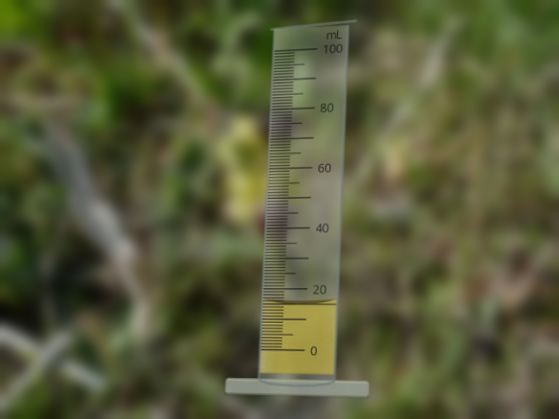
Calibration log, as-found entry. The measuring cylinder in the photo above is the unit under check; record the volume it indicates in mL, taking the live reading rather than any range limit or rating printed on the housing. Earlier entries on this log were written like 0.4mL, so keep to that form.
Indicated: 15mL
